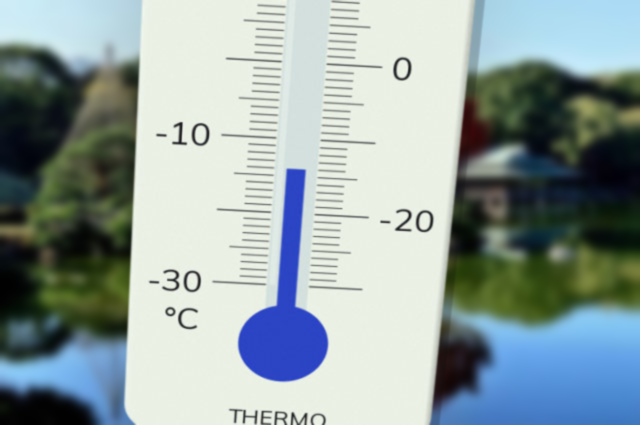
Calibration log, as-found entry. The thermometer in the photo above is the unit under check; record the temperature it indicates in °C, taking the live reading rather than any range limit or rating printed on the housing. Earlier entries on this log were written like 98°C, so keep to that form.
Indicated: -14°C
